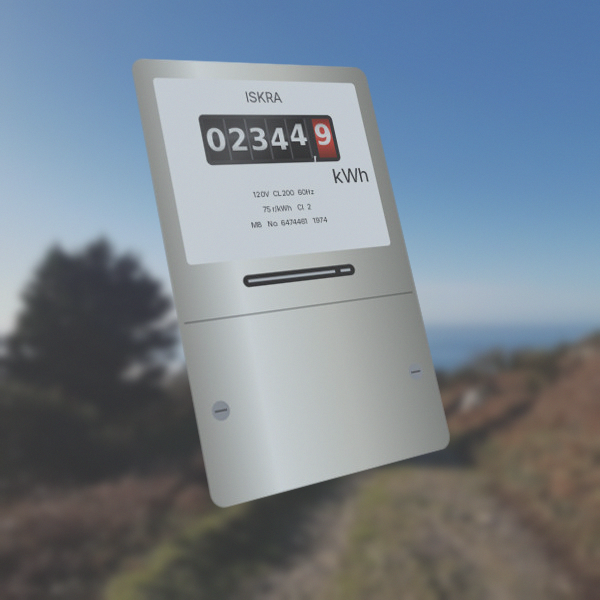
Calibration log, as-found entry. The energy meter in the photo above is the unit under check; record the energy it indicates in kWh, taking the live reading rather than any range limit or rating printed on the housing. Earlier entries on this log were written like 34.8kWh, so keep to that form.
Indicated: 2344.9kWh
